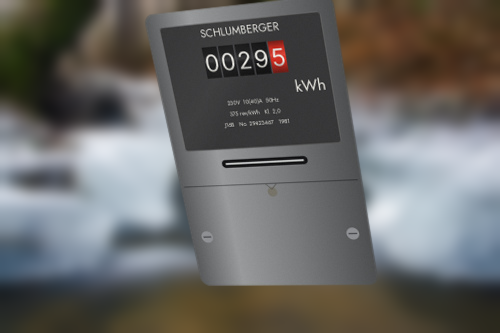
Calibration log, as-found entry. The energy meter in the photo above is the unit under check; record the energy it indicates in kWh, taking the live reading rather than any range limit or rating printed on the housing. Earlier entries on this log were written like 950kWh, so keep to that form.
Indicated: 29.5kWh
